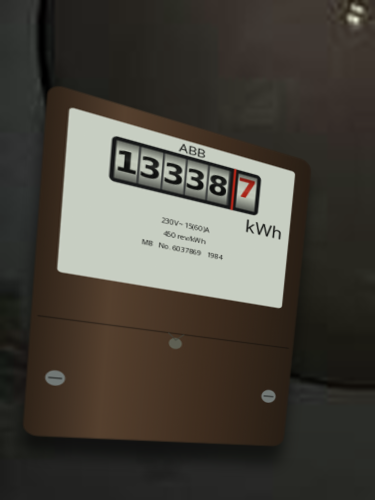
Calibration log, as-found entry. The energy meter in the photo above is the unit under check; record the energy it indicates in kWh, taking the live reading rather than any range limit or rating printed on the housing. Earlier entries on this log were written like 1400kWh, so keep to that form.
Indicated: 13338.7kWh
